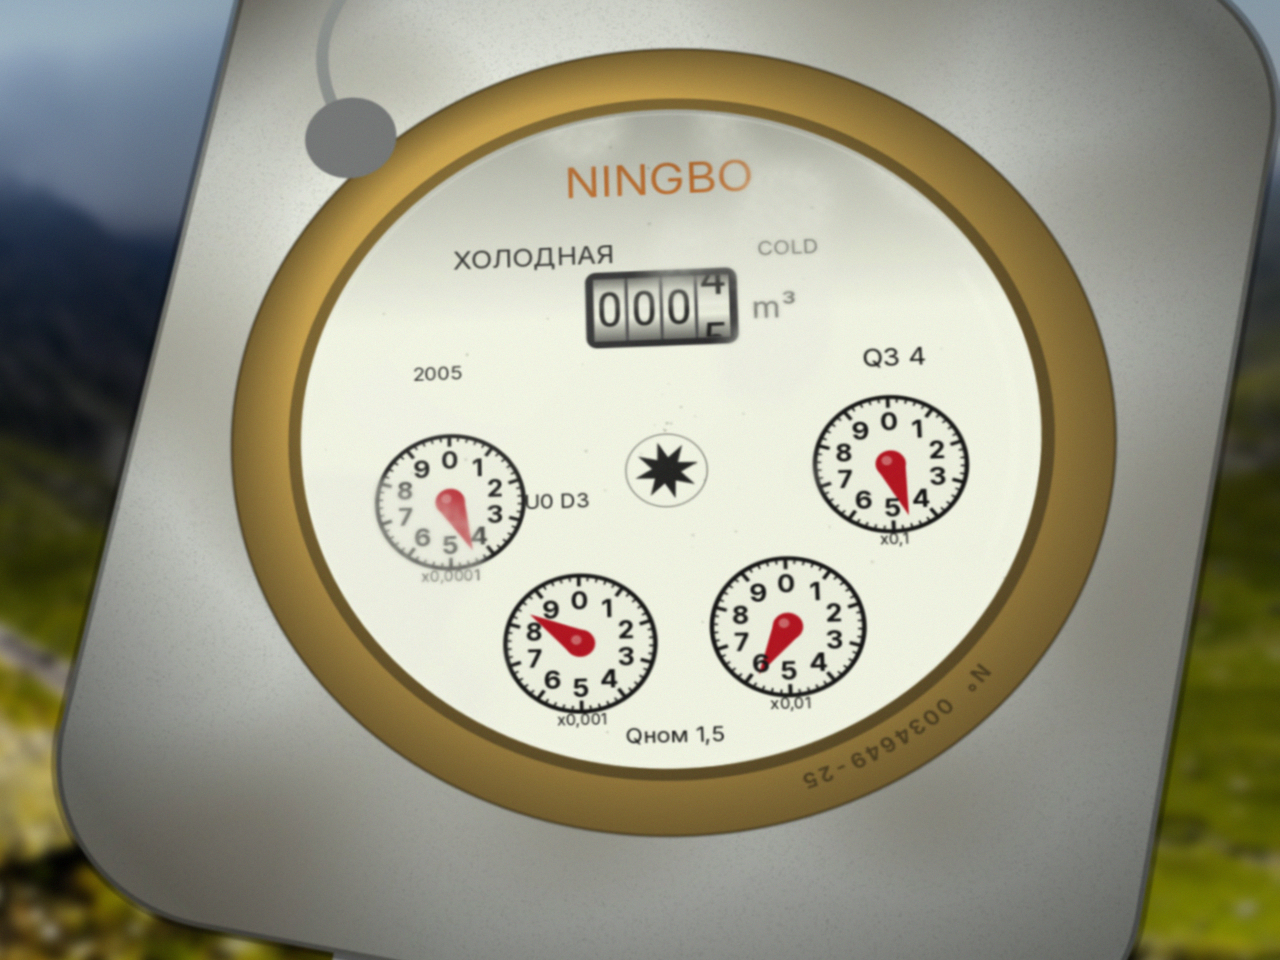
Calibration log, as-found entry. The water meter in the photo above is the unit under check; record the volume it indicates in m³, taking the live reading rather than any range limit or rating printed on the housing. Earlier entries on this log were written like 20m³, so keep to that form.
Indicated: 4.4584m³
